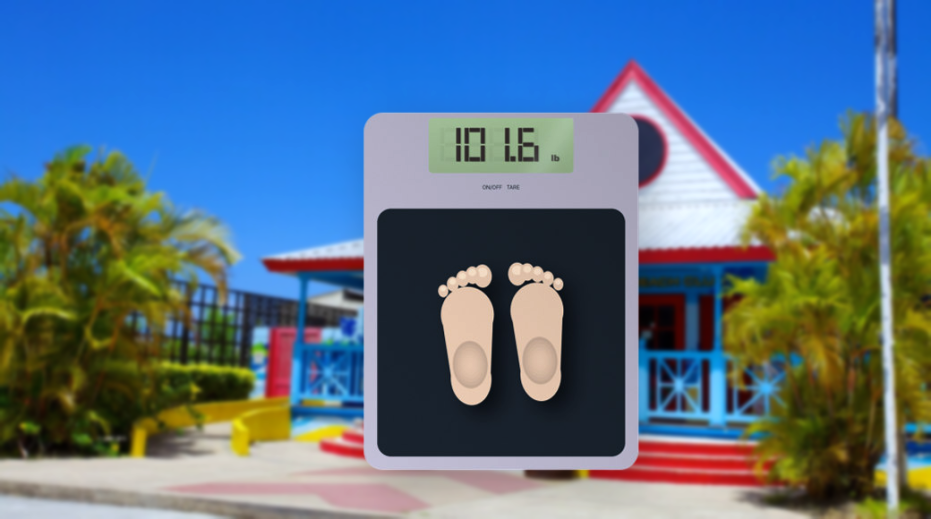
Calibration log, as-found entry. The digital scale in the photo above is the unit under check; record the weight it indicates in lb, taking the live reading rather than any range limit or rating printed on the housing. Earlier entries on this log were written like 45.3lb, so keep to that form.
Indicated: 101.6lb
